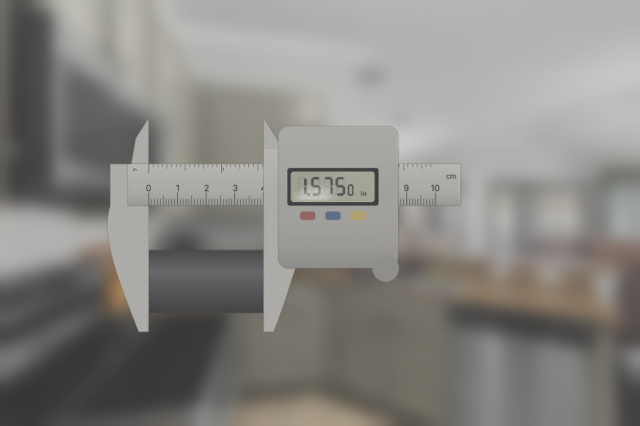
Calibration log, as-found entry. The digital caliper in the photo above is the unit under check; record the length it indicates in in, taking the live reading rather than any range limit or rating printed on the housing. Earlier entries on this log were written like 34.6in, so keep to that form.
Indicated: 1.5750in
